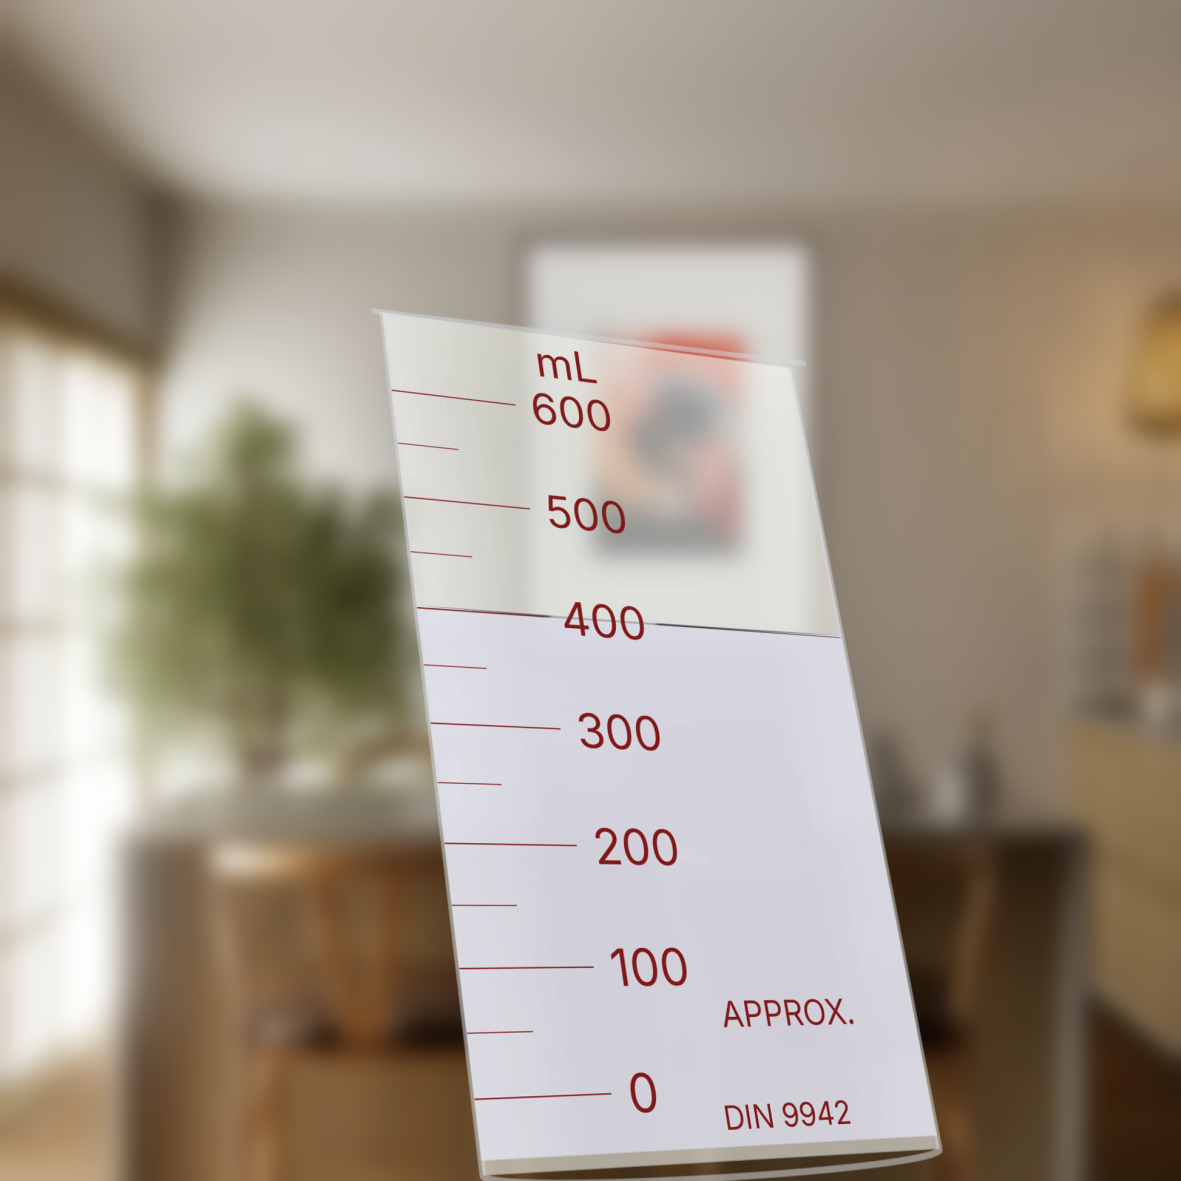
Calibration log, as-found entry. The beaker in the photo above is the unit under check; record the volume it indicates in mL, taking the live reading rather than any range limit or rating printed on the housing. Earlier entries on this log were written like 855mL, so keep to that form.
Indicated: 400mL
